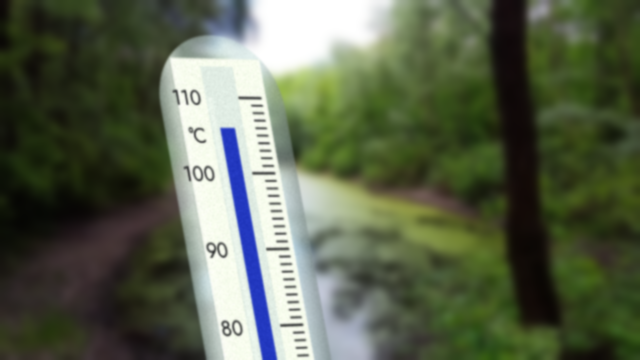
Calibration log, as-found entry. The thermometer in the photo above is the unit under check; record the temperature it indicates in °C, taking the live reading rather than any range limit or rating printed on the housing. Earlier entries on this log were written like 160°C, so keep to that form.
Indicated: 106°C
